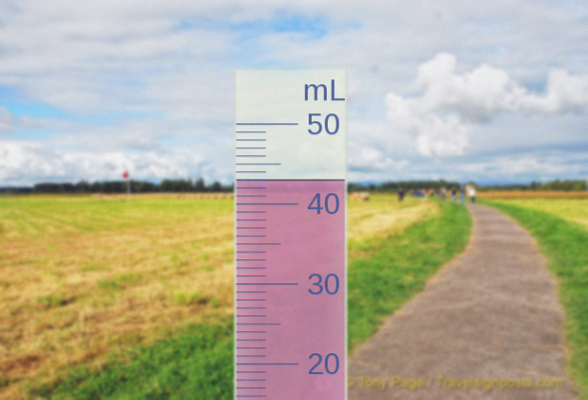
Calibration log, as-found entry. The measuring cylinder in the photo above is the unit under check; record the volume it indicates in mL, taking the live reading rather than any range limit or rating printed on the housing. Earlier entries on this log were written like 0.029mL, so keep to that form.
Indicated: 43mL
